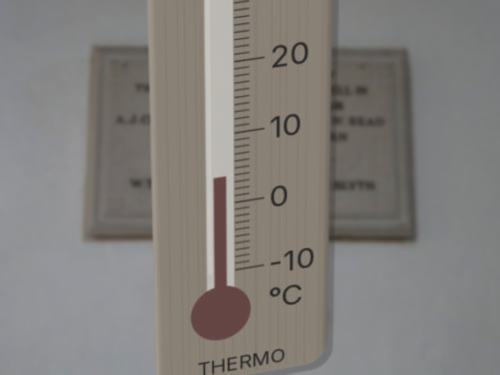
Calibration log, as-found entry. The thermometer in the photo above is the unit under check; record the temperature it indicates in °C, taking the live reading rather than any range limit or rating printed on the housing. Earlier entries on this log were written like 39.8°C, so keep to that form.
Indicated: 4°C
